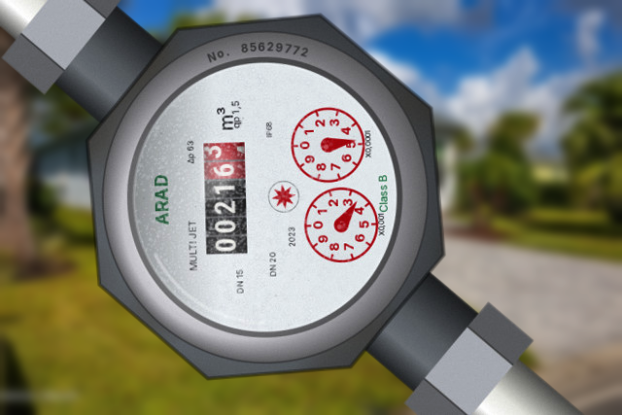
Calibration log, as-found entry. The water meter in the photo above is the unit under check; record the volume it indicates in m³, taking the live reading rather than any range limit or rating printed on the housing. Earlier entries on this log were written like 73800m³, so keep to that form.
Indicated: 21.6334m³
